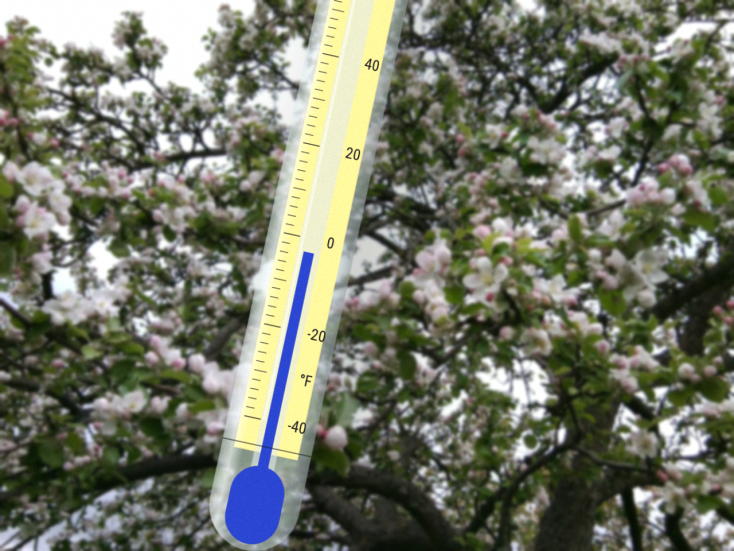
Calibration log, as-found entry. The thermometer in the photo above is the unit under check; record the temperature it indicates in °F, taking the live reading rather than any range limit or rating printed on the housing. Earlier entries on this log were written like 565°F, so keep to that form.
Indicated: -3°F
